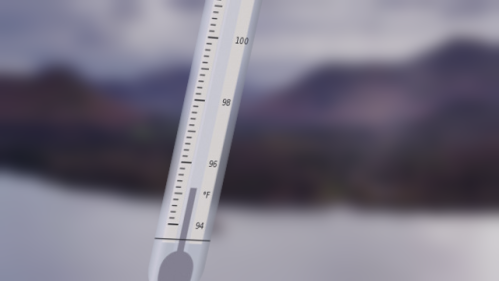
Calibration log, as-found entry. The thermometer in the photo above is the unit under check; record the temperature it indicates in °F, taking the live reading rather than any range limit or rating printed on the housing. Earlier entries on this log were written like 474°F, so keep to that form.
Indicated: 95.2°F
